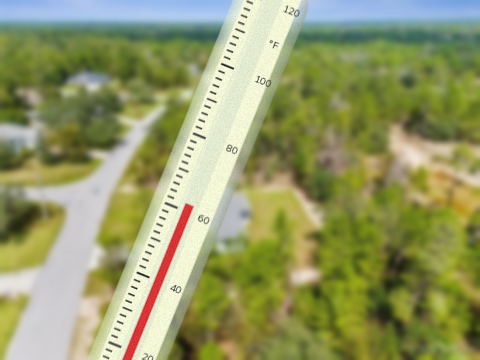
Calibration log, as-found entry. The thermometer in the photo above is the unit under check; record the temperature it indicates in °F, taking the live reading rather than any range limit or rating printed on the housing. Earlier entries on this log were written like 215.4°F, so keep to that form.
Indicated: 62°F
